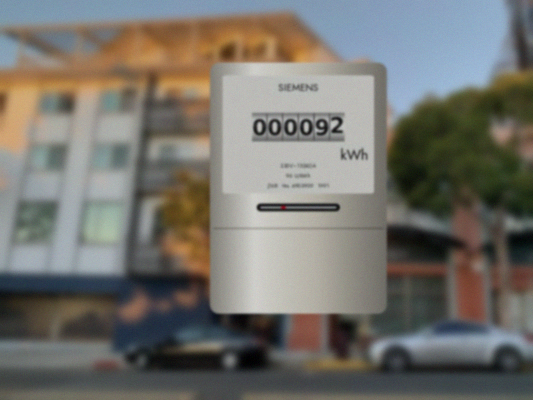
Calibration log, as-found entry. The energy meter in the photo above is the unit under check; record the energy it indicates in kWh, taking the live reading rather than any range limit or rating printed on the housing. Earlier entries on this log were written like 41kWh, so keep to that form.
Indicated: 92kWh
